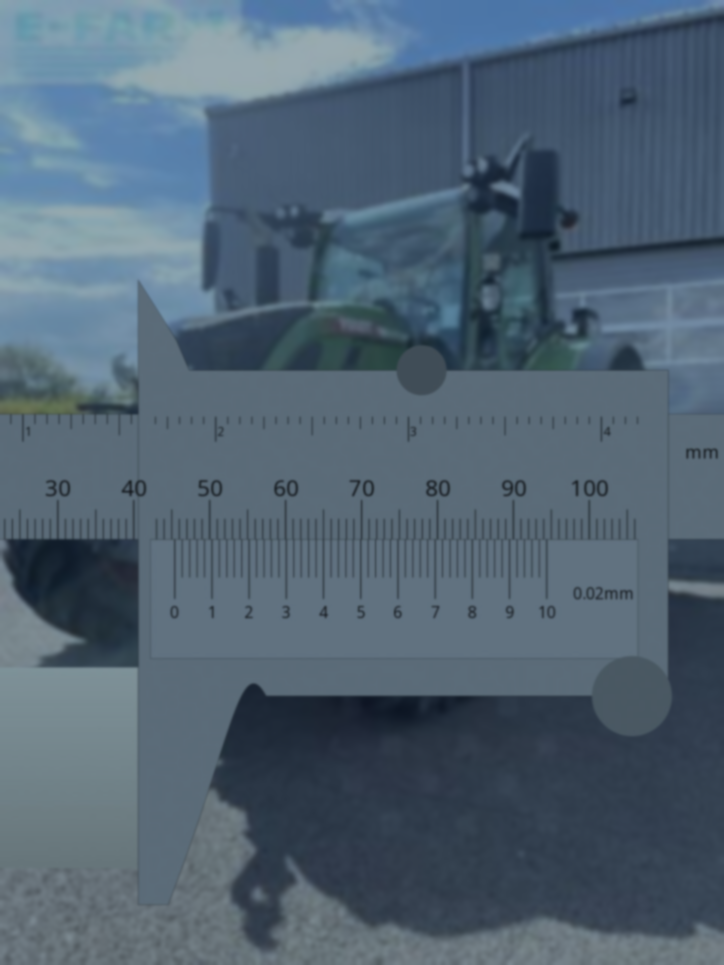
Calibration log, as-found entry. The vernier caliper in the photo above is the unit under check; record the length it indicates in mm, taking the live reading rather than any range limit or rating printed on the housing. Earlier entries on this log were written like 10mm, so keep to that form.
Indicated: 45.4mm
